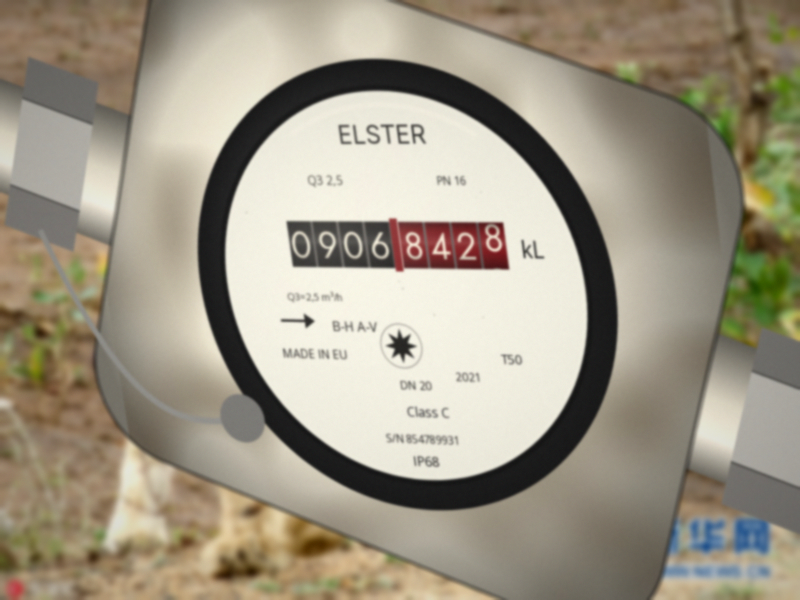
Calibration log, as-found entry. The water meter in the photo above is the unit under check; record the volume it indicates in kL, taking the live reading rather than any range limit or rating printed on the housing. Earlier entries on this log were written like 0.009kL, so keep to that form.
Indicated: 906.8428kL
